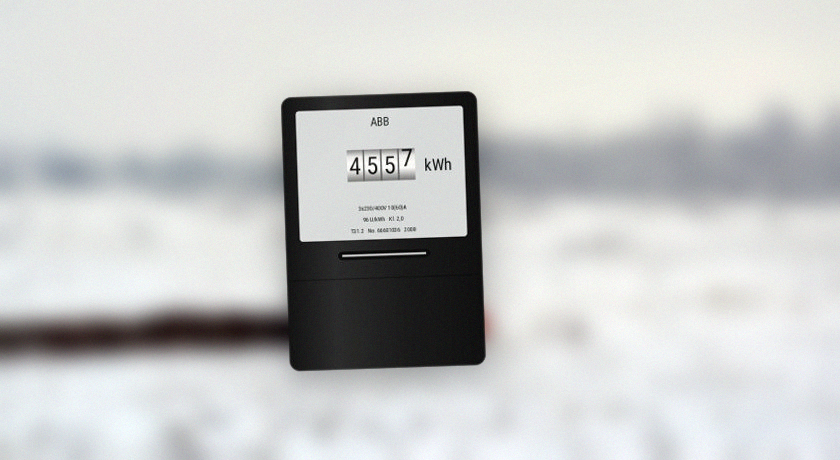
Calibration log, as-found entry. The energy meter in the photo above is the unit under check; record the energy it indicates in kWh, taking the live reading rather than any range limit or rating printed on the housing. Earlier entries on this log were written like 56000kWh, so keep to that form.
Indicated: 4557kWh
